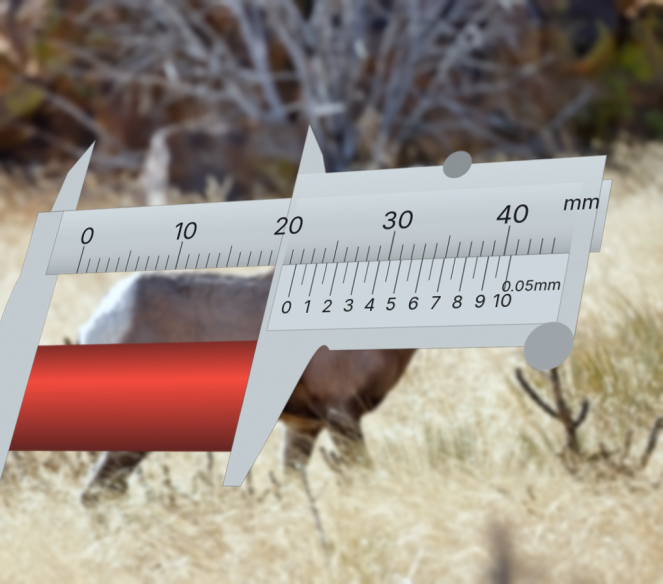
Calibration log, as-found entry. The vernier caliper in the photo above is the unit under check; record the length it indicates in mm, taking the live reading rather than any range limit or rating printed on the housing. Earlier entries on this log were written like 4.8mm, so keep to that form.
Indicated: 21.6mm
